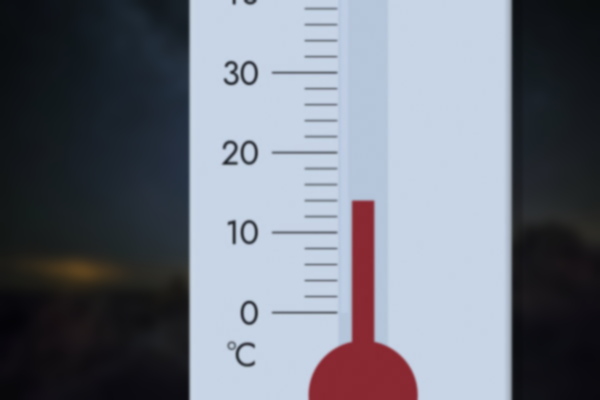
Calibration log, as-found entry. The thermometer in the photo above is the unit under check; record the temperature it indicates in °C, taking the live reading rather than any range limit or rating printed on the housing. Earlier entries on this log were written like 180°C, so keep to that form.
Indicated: 14°C
